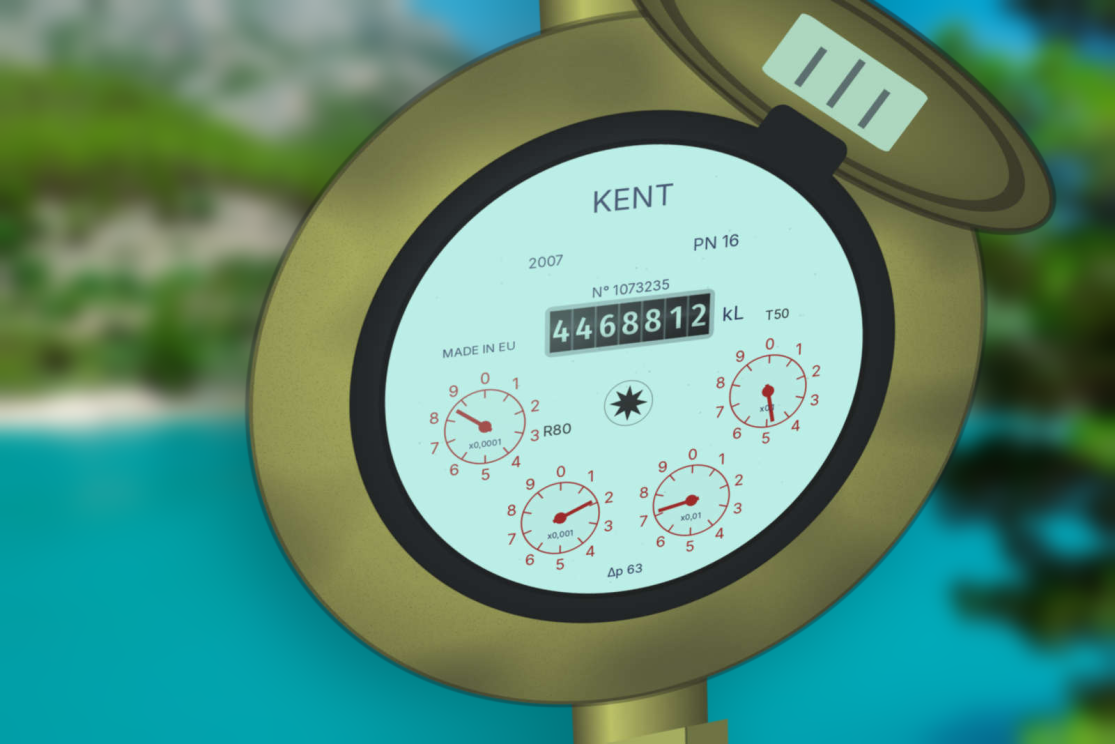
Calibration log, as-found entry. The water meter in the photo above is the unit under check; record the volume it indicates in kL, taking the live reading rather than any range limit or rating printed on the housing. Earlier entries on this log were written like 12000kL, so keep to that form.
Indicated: 4468812.4718kL
